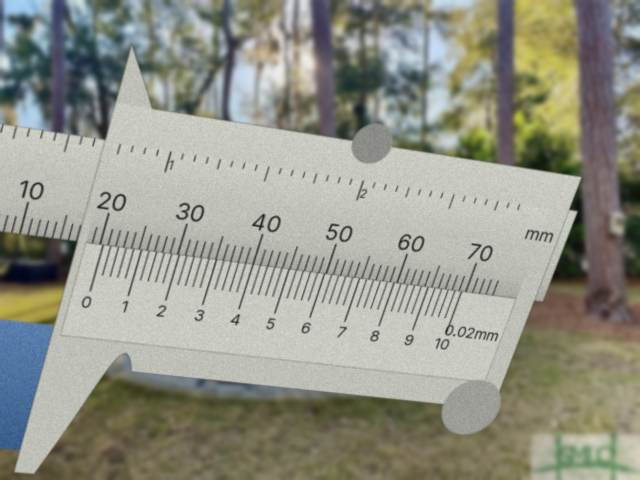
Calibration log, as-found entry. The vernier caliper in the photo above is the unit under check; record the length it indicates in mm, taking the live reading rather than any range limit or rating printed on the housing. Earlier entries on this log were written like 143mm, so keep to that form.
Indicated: 20.4mm
